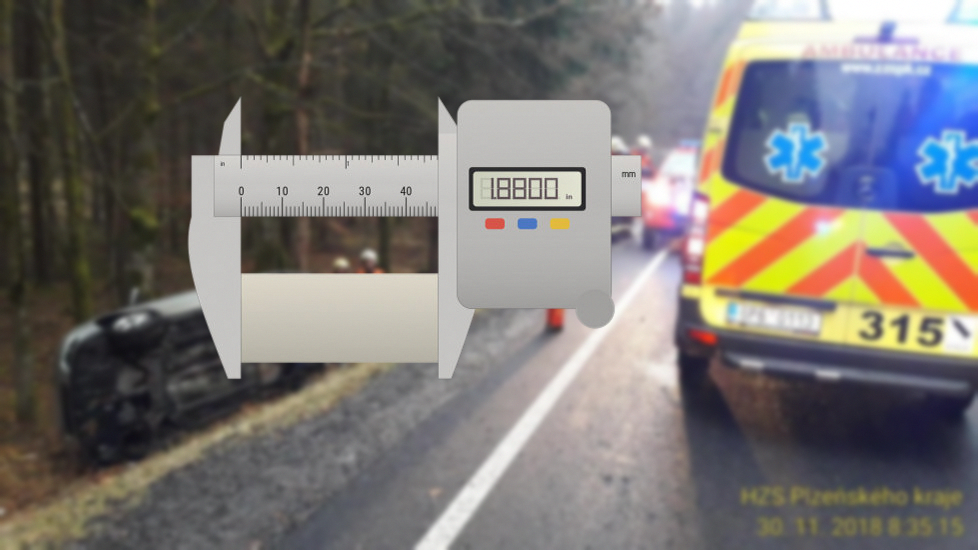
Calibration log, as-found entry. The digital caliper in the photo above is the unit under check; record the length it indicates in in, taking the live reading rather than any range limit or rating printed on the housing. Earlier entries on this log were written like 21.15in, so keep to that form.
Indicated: 1.8800in
